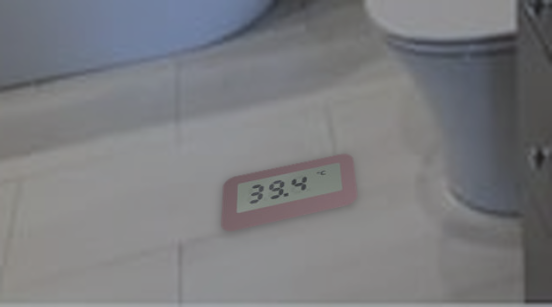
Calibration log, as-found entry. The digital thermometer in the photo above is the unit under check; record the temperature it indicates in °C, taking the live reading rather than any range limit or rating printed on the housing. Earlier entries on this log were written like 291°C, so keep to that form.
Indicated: 39.4°C
